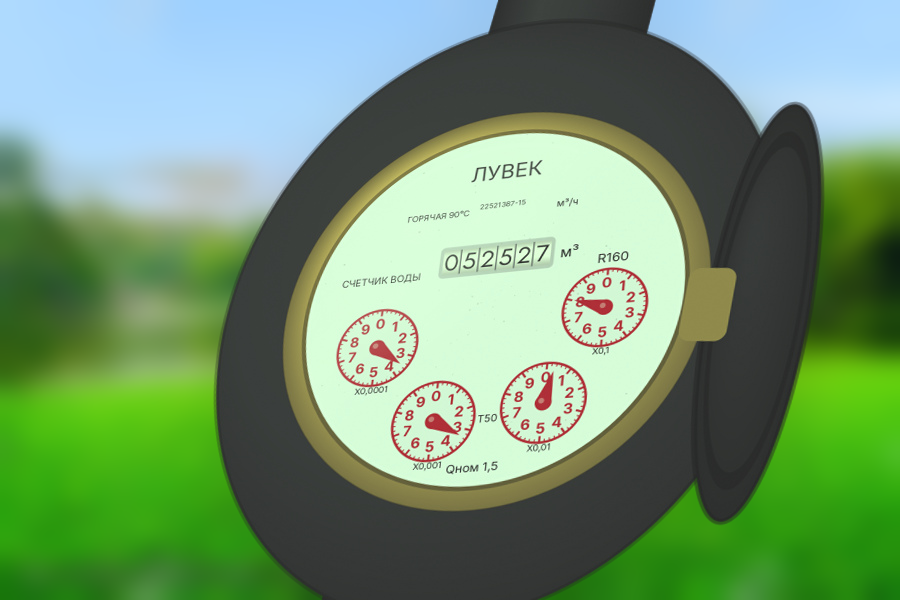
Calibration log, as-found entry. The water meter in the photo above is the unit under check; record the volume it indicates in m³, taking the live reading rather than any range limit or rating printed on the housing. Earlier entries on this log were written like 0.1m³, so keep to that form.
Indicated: 52527.8033m³
